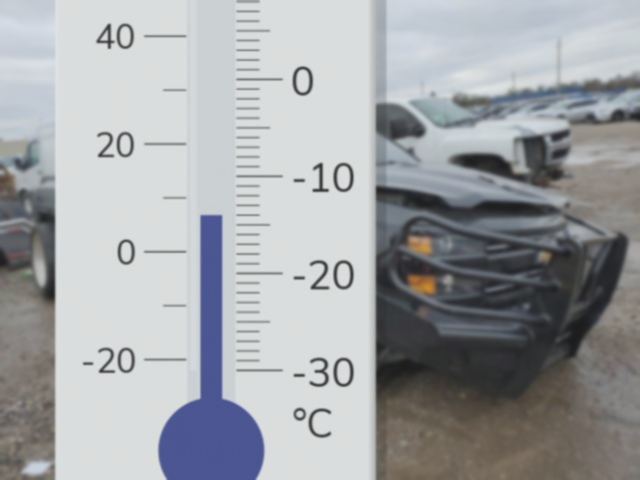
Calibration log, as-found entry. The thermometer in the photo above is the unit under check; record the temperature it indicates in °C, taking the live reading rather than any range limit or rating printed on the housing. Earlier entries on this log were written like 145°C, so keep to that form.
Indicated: -14°C
